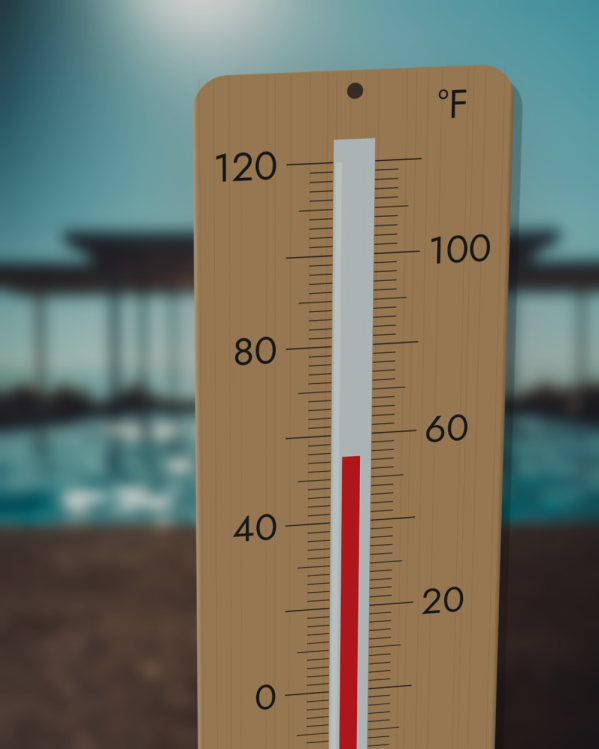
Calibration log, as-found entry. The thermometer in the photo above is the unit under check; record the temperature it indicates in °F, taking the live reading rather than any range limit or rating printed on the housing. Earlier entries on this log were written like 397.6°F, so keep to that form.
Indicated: 55°F
